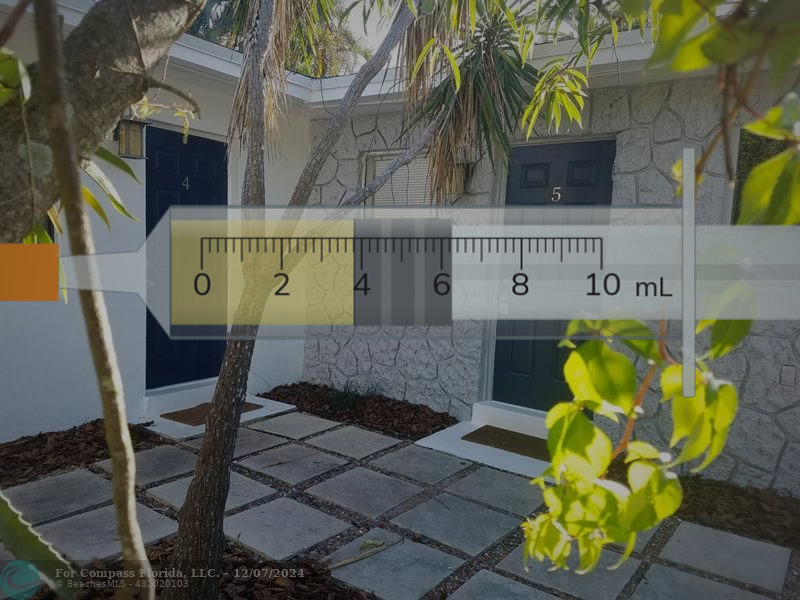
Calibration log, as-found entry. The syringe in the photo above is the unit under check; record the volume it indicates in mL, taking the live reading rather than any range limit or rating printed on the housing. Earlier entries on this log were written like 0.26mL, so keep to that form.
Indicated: 3.8mL
